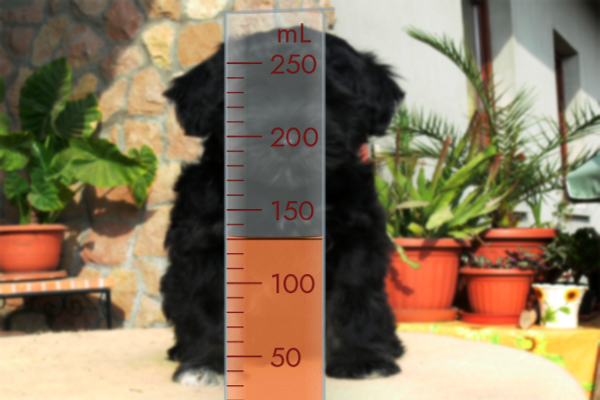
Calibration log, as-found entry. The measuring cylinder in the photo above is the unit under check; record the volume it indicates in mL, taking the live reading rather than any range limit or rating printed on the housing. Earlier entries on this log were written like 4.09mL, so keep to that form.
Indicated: 130mL
